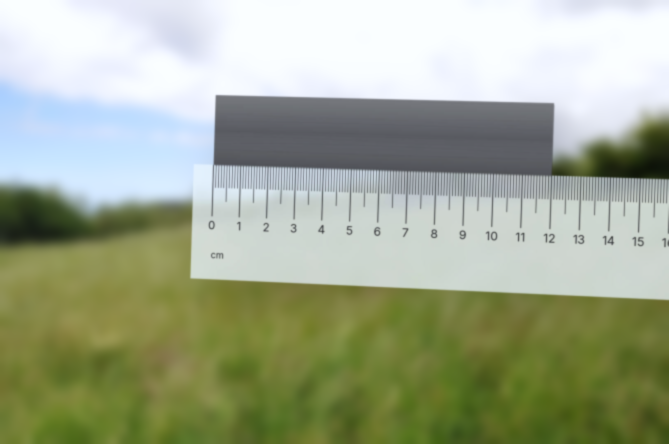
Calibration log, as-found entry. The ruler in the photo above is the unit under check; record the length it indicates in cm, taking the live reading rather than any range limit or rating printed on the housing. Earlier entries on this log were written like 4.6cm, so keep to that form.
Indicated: 12cm
